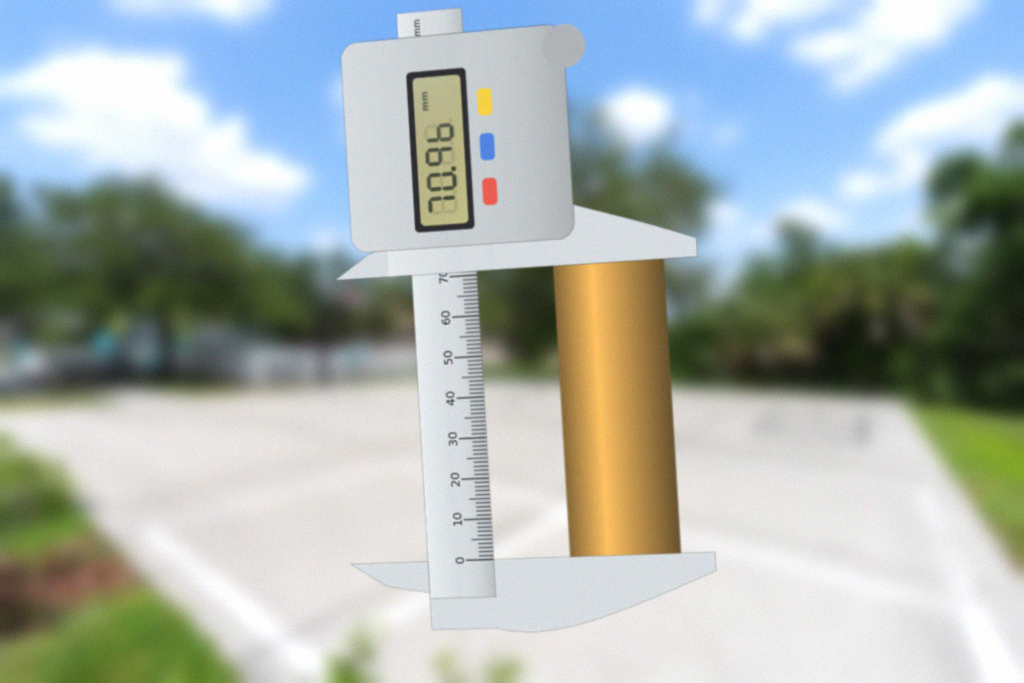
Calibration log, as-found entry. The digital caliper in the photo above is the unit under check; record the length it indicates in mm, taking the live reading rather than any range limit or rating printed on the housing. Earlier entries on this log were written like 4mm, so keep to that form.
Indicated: 70.96mm
